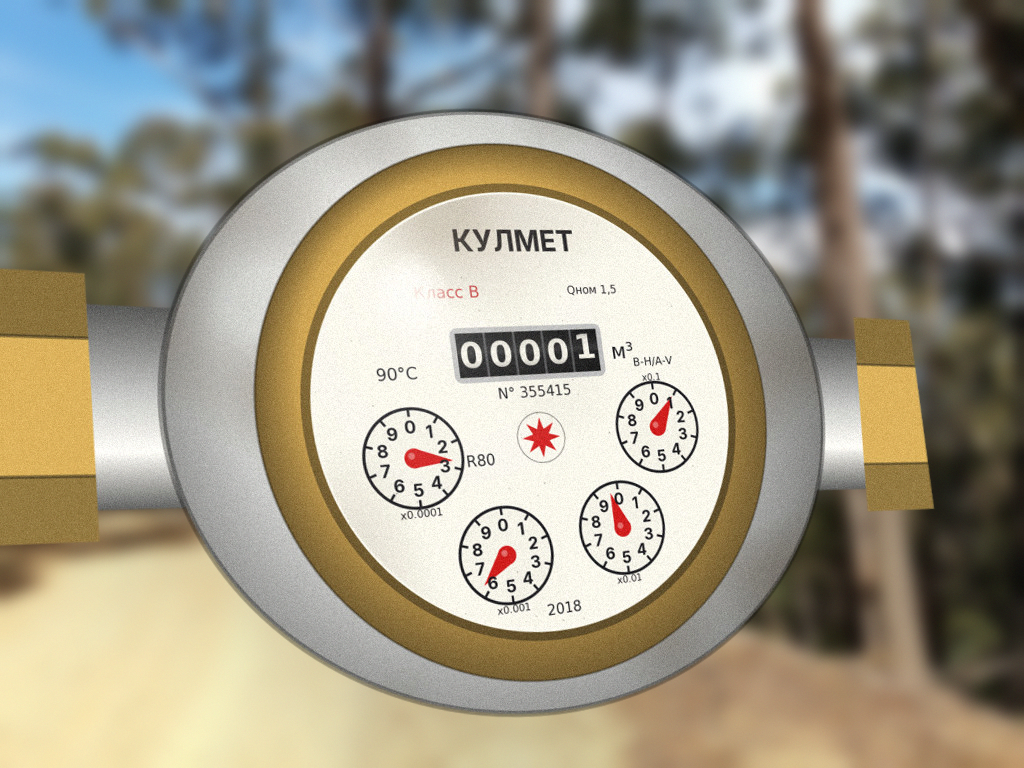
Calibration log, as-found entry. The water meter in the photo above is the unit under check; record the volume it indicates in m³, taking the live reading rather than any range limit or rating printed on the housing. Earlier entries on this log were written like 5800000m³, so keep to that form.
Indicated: 1.0962m³
